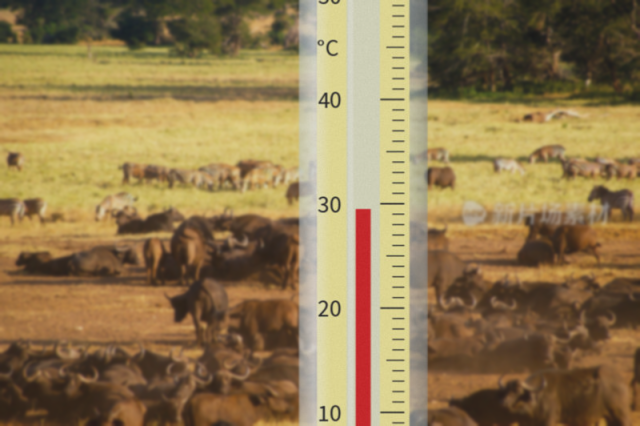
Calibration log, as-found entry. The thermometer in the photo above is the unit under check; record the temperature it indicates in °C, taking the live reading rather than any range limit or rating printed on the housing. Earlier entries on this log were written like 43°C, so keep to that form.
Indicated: 29.5°C
